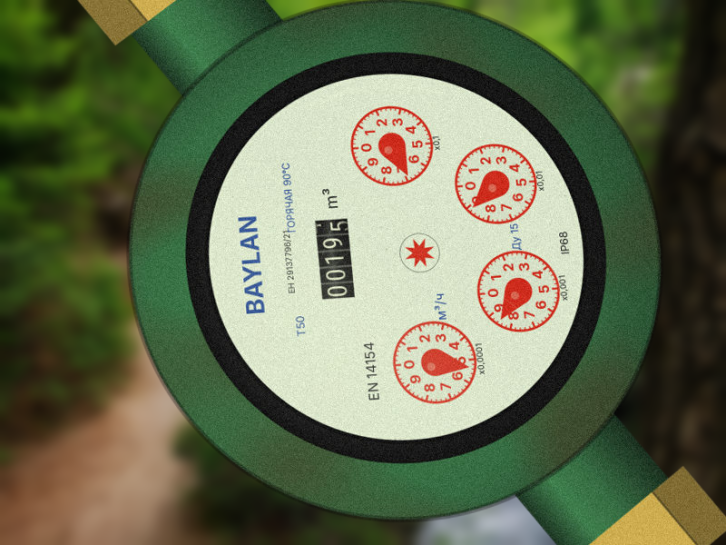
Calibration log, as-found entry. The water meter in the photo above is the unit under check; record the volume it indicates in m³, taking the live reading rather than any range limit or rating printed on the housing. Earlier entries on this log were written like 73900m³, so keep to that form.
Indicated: 194.6885m³
